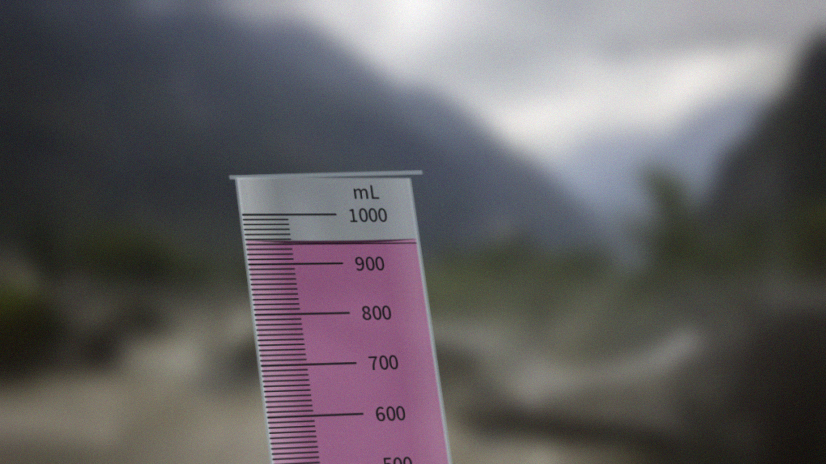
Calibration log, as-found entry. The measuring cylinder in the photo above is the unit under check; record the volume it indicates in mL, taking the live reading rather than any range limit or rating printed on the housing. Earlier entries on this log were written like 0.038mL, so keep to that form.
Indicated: 940mL
